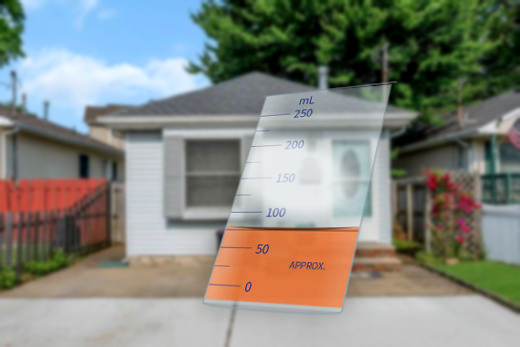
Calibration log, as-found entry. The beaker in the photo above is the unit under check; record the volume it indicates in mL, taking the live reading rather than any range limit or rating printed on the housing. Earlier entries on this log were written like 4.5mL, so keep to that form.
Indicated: 75mL
